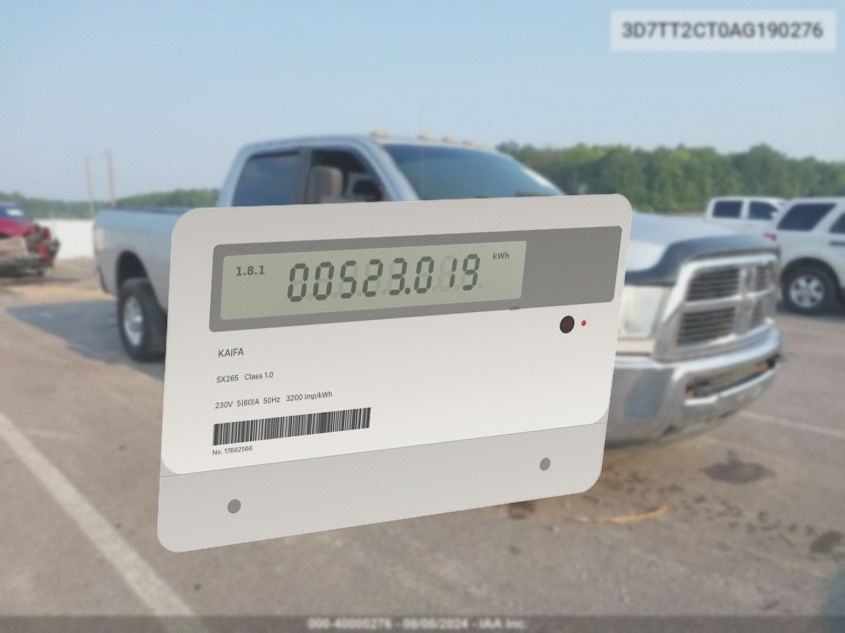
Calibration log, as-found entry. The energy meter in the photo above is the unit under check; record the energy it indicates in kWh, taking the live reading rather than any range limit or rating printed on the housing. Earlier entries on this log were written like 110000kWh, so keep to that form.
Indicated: 523.019kWh
